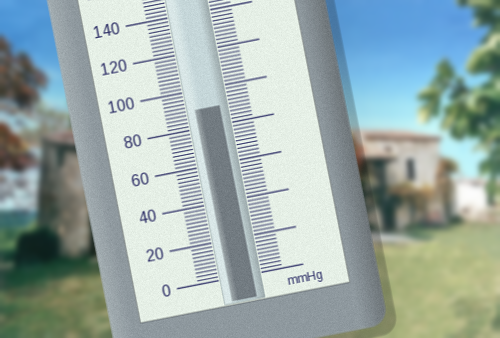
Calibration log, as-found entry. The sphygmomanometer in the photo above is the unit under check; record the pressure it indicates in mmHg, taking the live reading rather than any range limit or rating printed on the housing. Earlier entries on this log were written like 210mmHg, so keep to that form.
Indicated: 90mmHg
